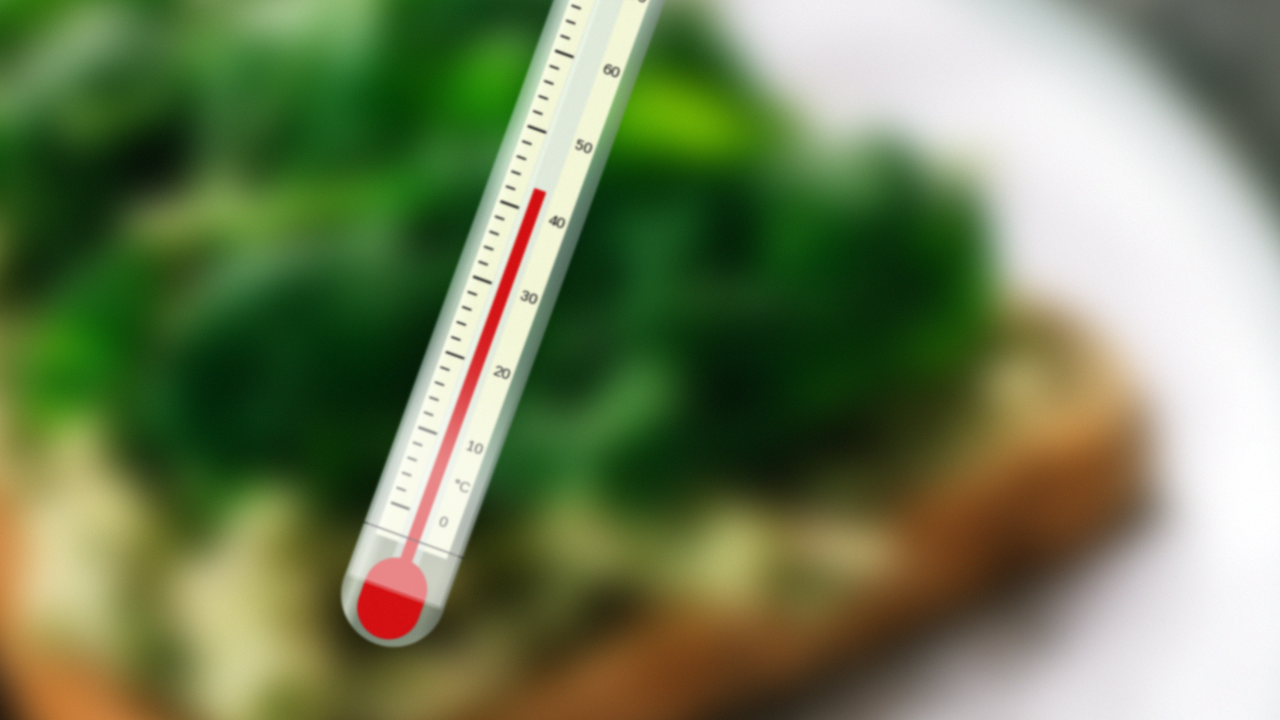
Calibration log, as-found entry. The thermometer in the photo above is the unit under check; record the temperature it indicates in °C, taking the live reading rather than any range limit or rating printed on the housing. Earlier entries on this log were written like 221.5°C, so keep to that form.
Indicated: 43°C
